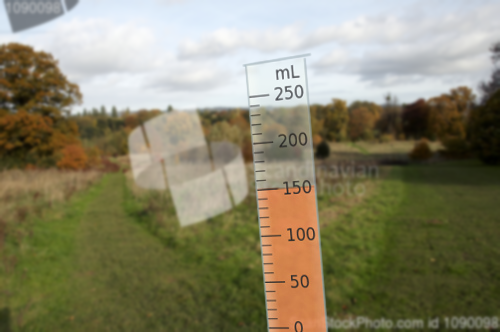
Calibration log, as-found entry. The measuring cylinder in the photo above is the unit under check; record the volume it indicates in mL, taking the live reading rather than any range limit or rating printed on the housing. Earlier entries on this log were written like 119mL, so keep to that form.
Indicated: 150mL
